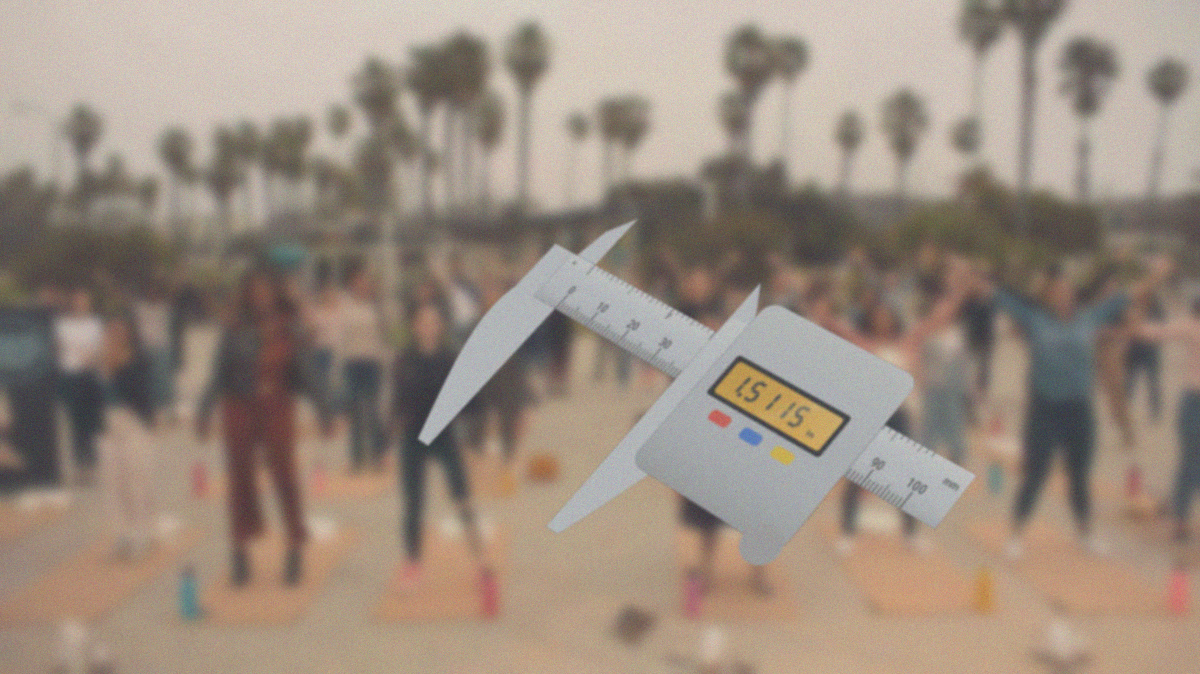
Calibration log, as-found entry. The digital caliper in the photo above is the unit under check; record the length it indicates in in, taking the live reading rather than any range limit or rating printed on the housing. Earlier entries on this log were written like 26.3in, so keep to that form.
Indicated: 1.5115in
